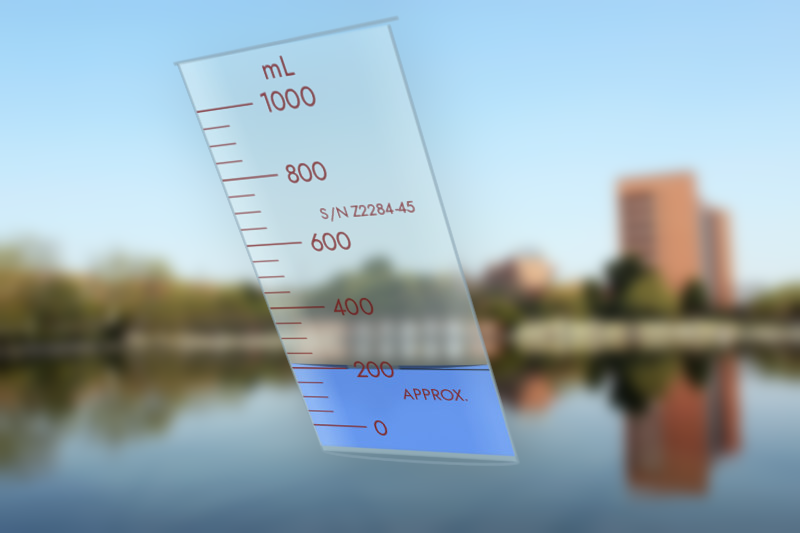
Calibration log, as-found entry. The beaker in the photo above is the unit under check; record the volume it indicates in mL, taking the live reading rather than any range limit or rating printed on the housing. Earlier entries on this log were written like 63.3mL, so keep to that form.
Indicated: 200mL
